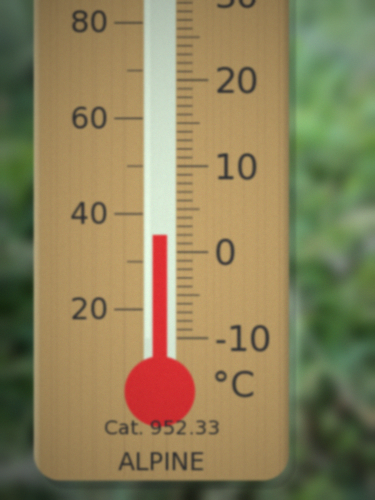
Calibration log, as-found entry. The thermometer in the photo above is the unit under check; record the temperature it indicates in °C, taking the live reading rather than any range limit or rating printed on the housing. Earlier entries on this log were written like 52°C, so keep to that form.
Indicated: 2°C
